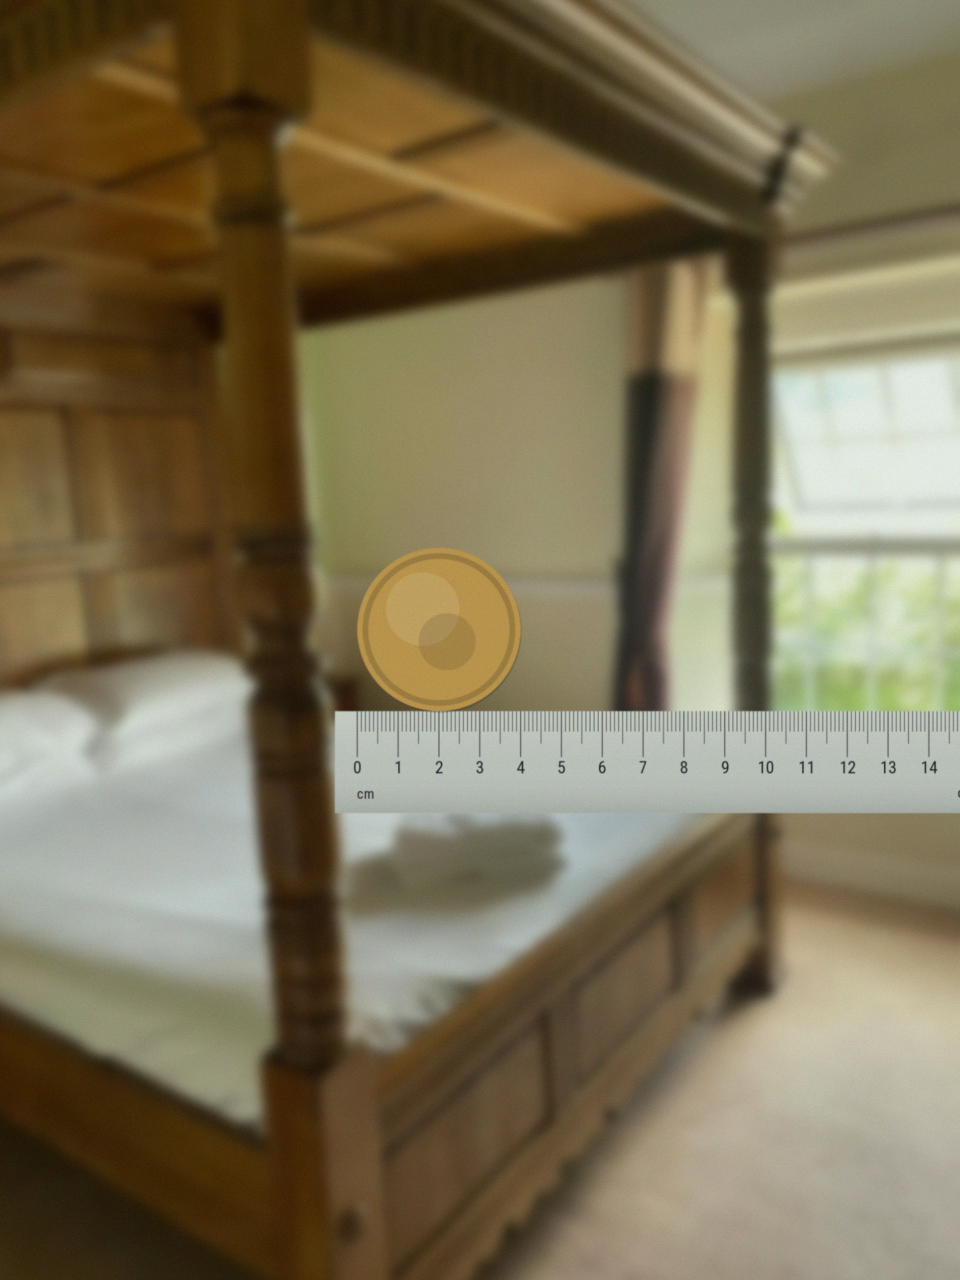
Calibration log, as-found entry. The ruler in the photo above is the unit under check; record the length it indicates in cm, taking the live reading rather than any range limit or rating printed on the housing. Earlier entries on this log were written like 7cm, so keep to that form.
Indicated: 4cm
